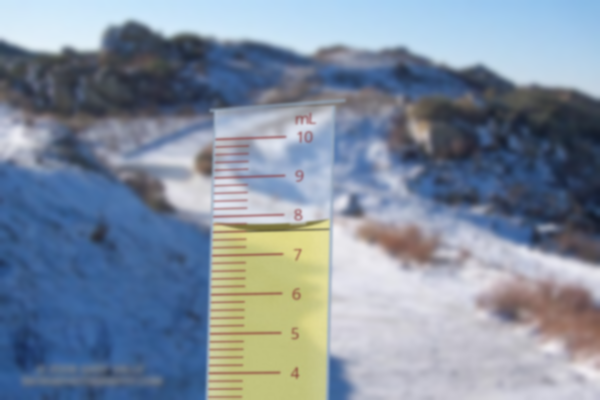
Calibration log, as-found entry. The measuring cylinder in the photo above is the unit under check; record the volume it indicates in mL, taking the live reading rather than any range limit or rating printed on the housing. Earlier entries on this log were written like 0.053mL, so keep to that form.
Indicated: 7.6mL
